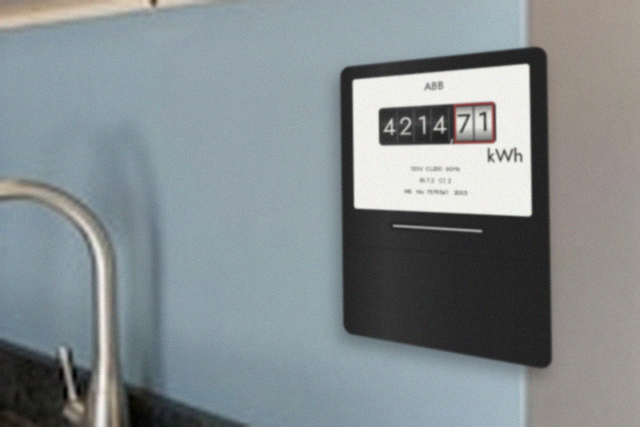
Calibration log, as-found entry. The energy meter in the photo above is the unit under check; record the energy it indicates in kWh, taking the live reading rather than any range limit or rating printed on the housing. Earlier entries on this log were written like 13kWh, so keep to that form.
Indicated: 4214.71kWh
